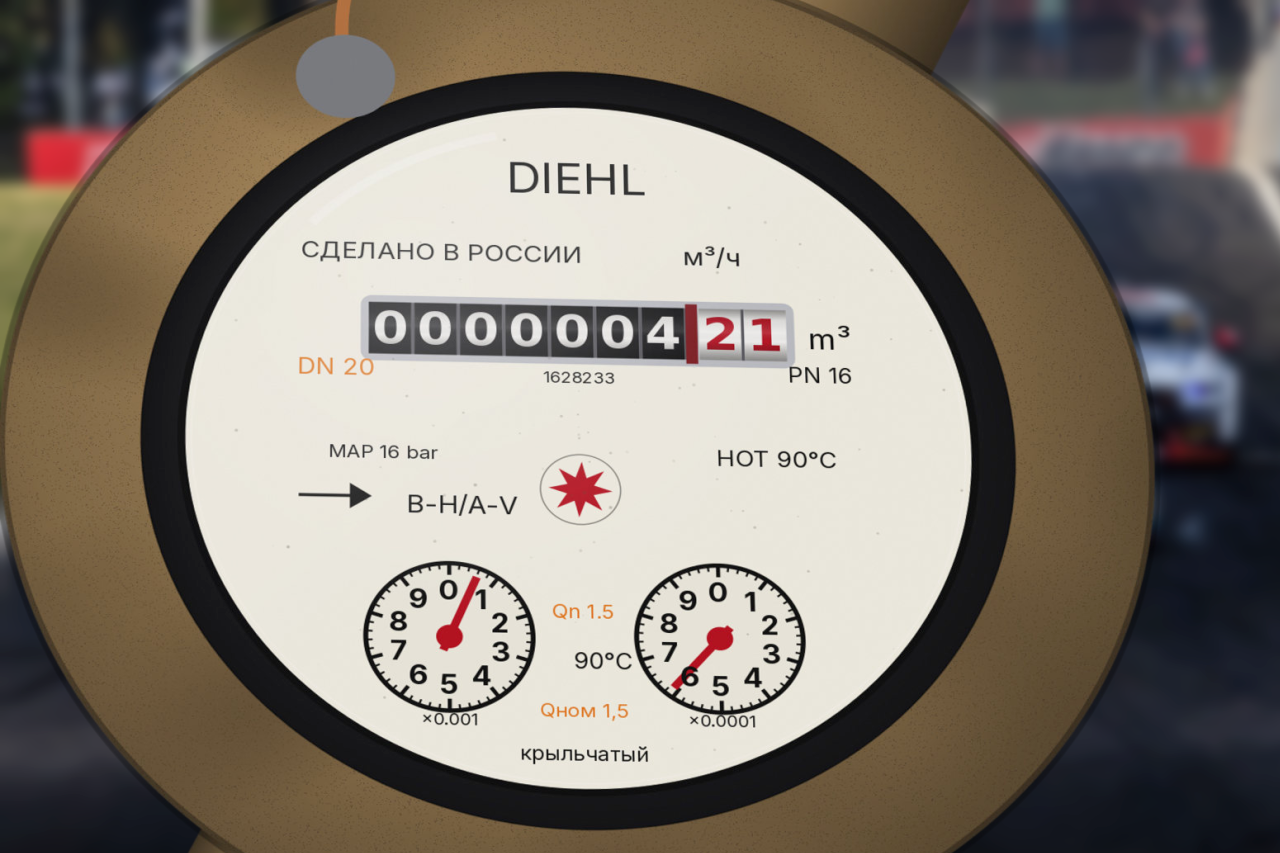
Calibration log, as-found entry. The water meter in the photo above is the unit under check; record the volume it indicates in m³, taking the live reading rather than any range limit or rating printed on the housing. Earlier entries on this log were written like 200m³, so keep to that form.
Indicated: 4.2106m³
